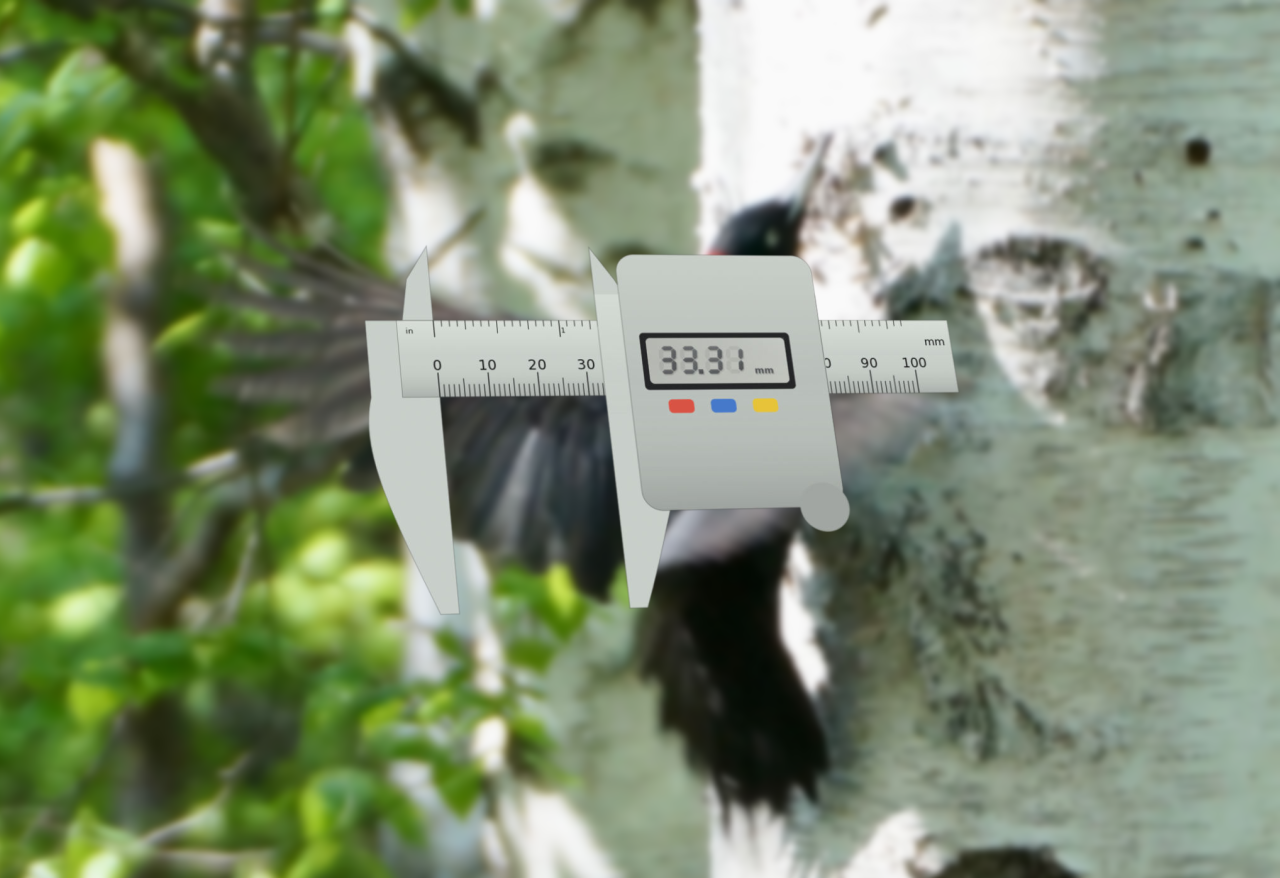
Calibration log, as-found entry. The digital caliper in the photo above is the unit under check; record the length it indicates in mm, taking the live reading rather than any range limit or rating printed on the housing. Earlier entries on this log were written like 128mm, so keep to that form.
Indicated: 33.31mm
